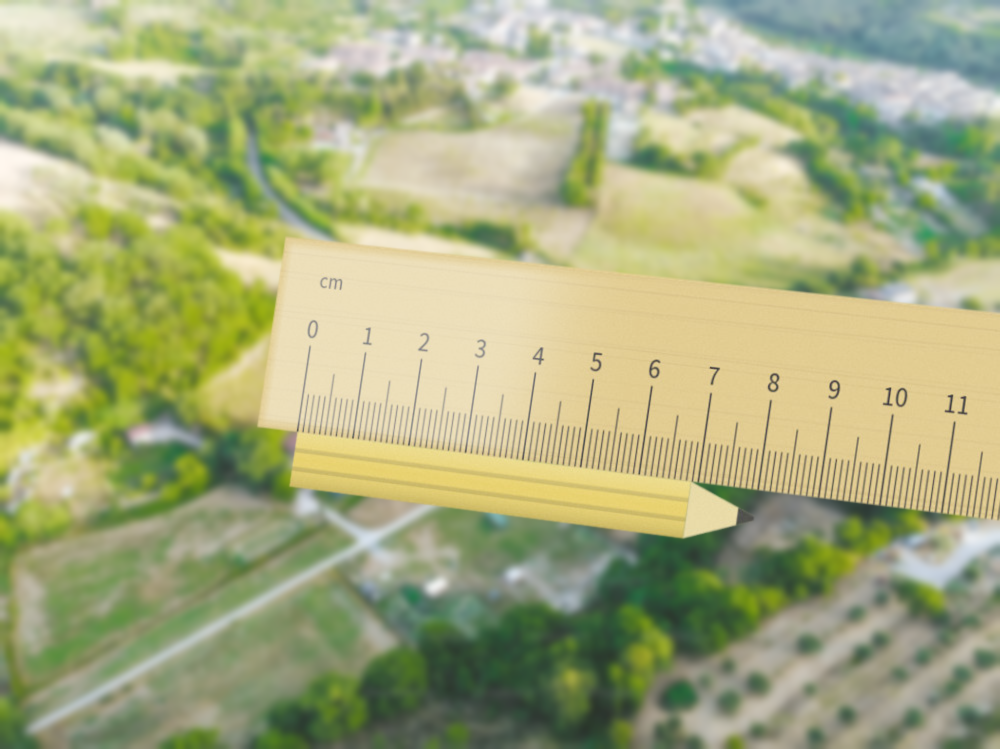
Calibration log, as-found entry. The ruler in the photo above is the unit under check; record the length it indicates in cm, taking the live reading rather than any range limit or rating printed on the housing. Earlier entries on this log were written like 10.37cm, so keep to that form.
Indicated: 8cm
